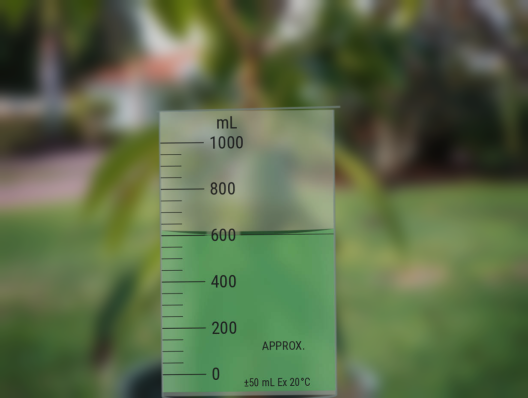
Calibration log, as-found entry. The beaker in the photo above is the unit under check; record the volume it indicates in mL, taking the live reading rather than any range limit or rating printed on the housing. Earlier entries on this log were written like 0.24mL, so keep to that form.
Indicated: 600mL
